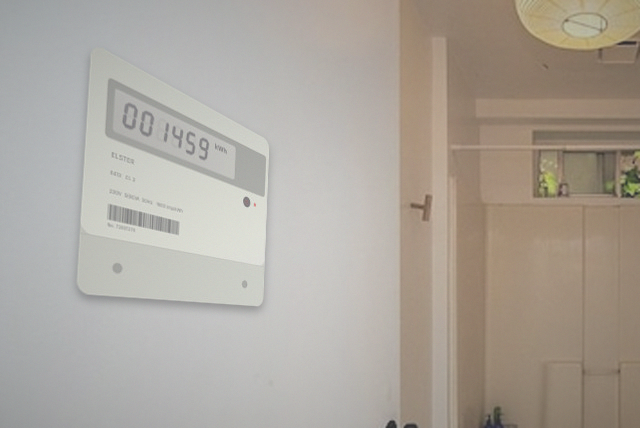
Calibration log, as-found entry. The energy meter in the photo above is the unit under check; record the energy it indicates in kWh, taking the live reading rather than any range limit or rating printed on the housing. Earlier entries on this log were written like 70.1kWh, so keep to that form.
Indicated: 1459kWh
